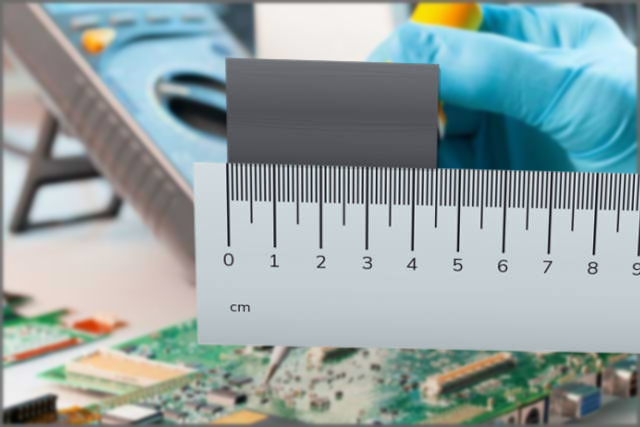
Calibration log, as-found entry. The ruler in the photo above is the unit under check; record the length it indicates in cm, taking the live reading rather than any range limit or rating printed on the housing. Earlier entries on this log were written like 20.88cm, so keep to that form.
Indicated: 4.5cm
